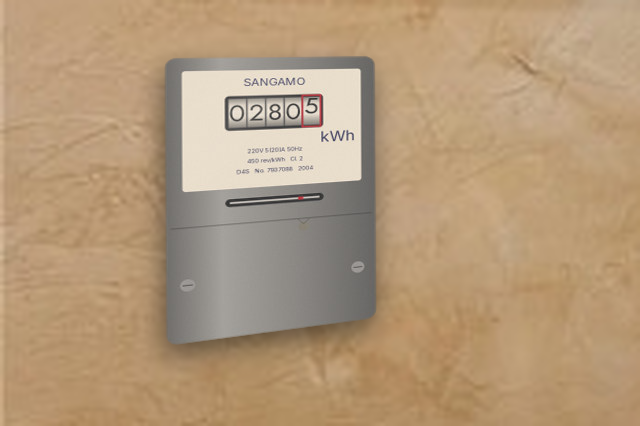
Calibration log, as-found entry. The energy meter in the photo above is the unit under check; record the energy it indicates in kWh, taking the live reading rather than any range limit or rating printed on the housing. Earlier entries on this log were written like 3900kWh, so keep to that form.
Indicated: 280.5kWh
